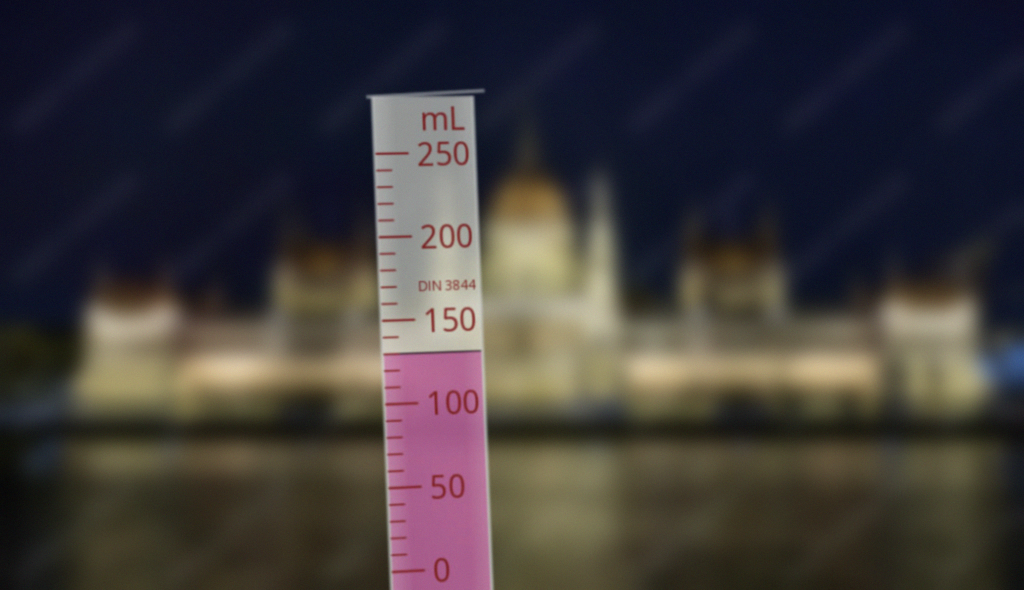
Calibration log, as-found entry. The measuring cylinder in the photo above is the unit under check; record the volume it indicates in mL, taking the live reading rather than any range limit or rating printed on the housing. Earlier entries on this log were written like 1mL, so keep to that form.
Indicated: 130mL
